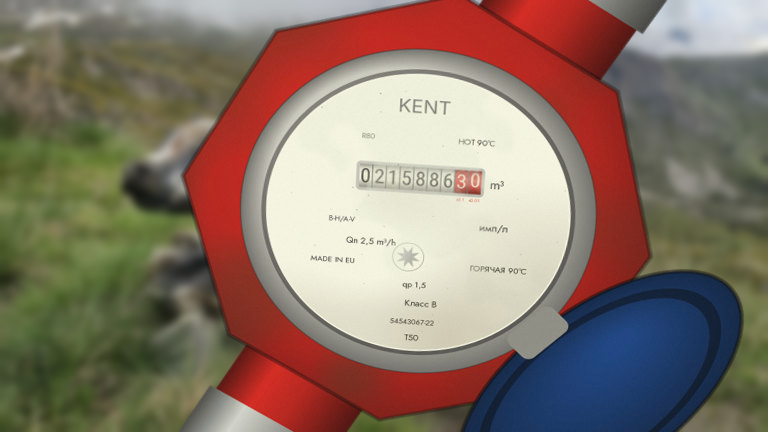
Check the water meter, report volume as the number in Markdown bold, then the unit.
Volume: **215886.30** m³
